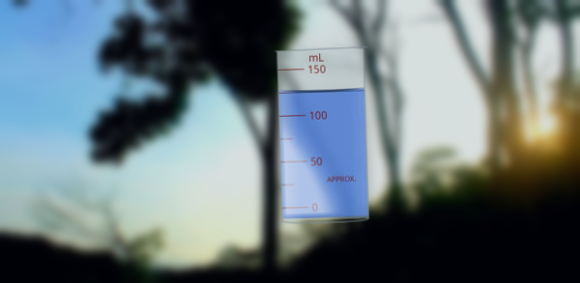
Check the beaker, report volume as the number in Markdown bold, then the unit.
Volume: **125** mL
